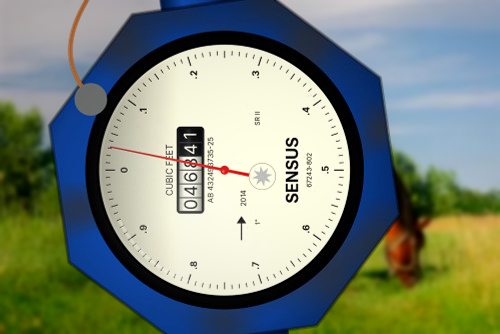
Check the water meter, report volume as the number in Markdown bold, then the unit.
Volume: **46841.03** ft³
